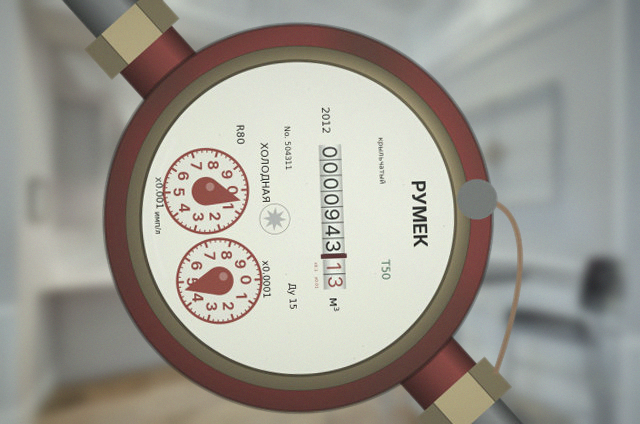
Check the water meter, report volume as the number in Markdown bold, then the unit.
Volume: **943.1304** m³
